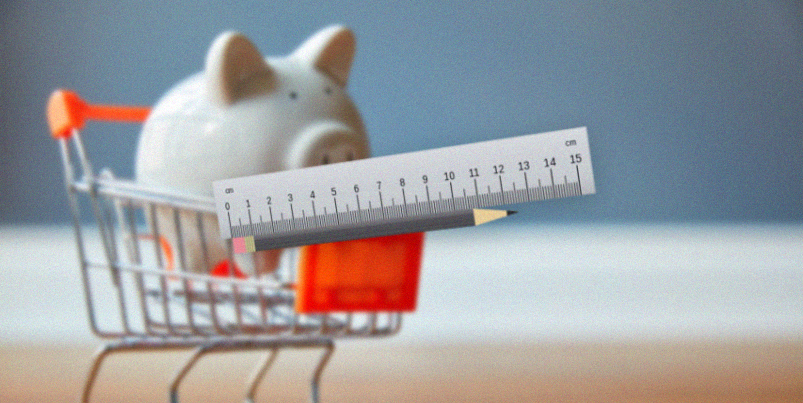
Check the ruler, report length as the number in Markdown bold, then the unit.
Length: **12.5** cm
